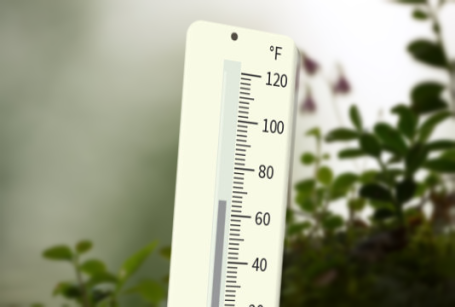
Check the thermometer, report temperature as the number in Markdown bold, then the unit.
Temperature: **66** °F
